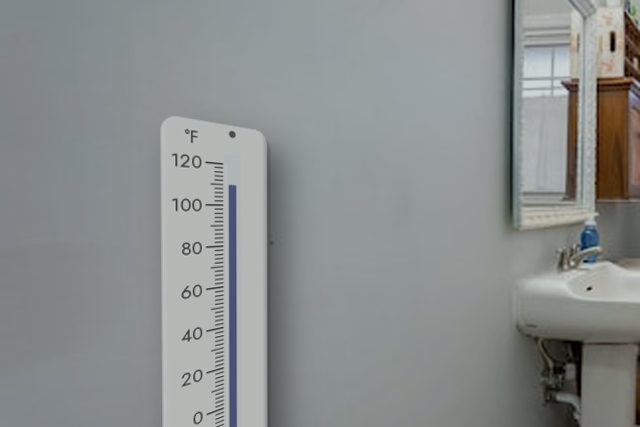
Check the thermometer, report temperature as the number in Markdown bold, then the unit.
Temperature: **110** °F
